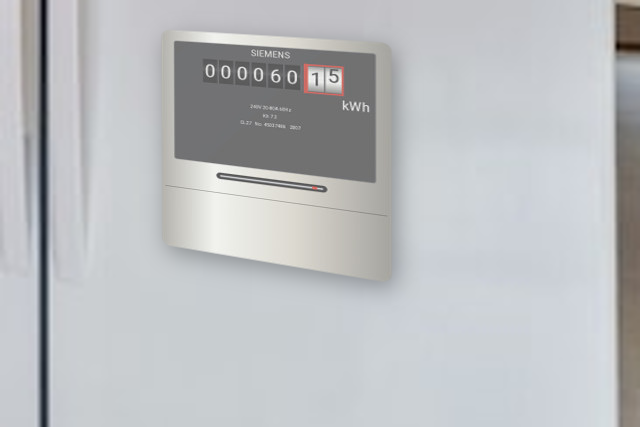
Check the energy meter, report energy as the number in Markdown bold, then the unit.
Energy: **60.15** kWh
